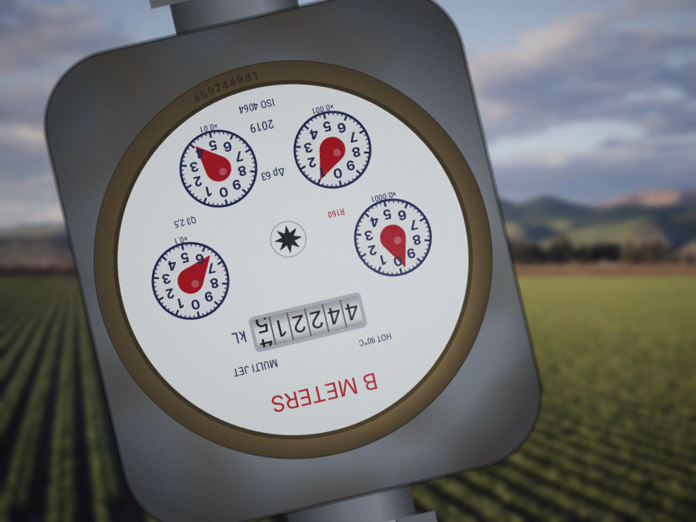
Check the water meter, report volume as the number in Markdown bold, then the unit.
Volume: **442214.6409** kL
